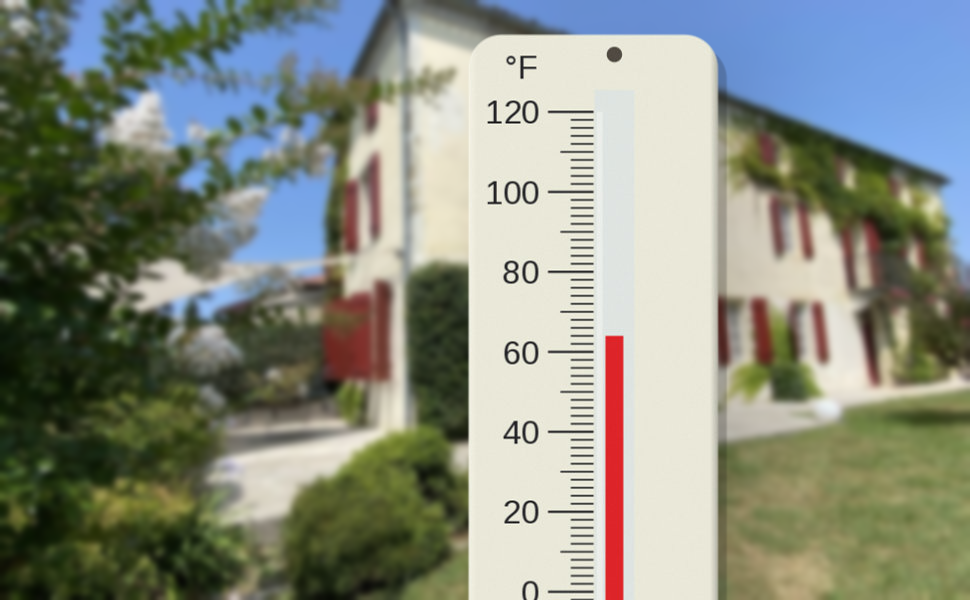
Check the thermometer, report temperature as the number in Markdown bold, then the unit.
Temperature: **64** °F
